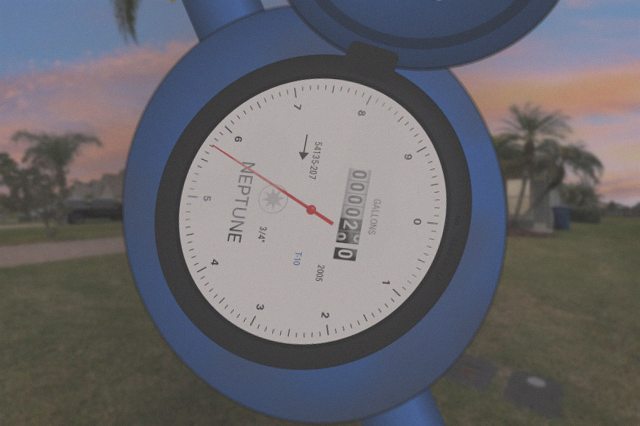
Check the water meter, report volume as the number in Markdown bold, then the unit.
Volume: **285.7** gal
